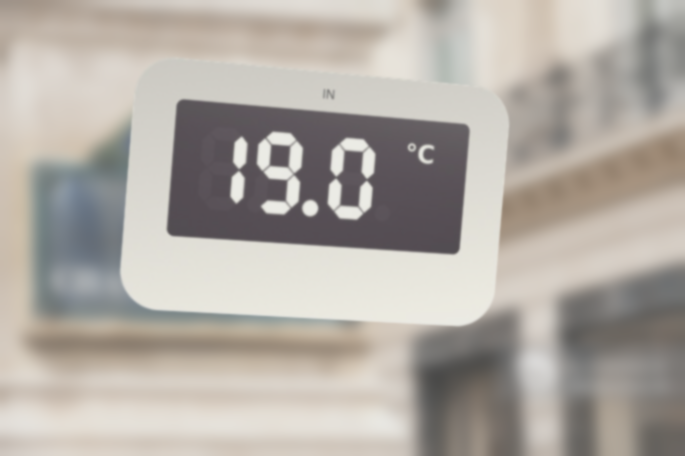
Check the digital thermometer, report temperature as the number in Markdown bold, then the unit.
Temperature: **19.0** °C
